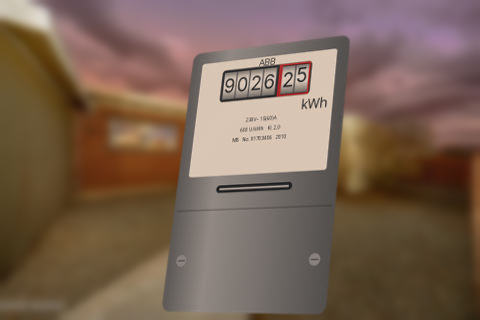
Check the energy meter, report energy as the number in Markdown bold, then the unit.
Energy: **9026.25** kWh
